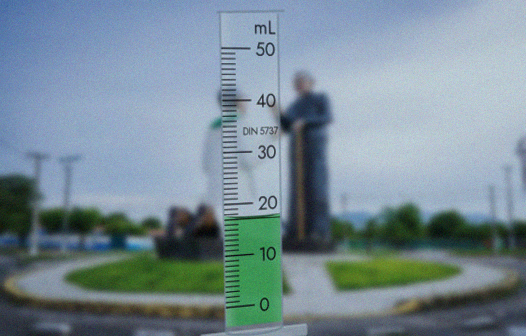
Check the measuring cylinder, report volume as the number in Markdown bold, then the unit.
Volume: **17** mL
